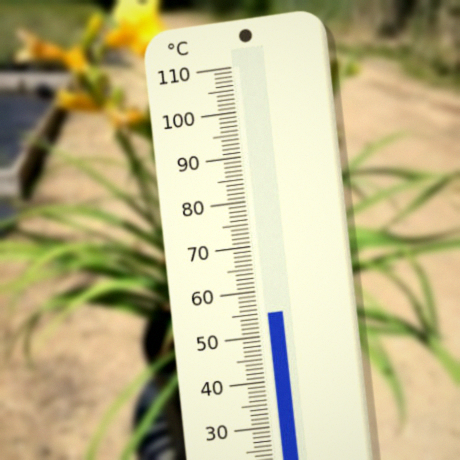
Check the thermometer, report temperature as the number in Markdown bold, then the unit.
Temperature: **55** °C
